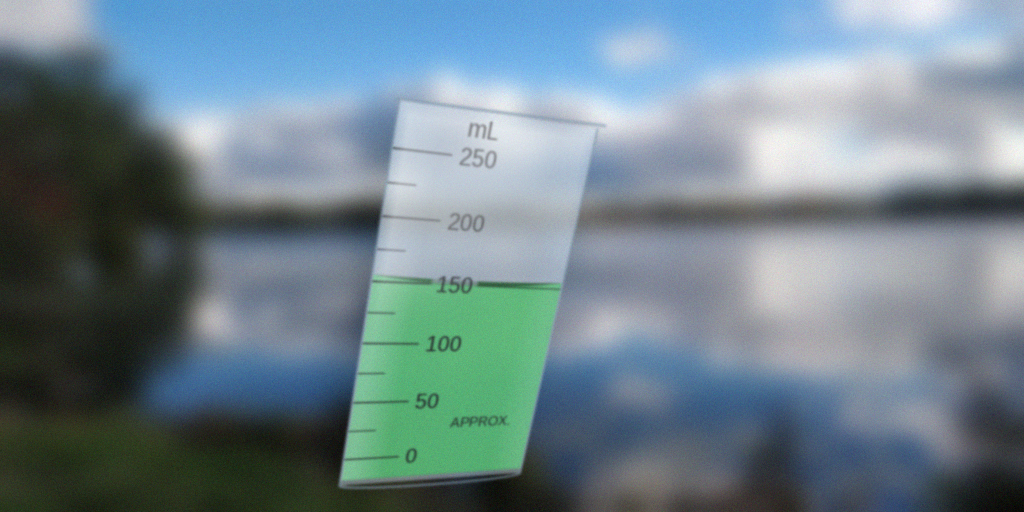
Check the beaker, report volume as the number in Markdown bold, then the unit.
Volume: **150** mL
